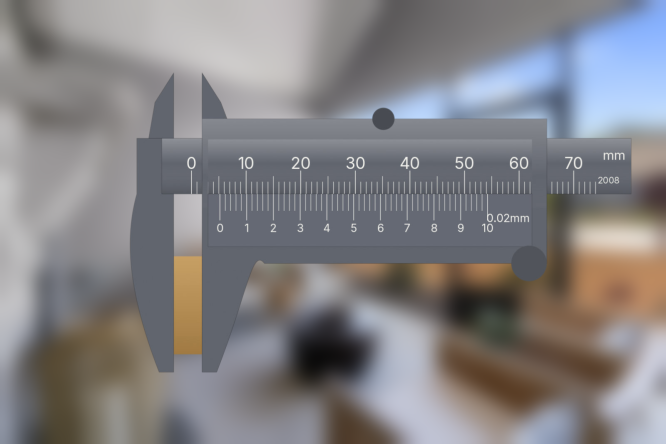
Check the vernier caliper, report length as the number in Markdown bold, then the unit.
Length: **5.2** mm
